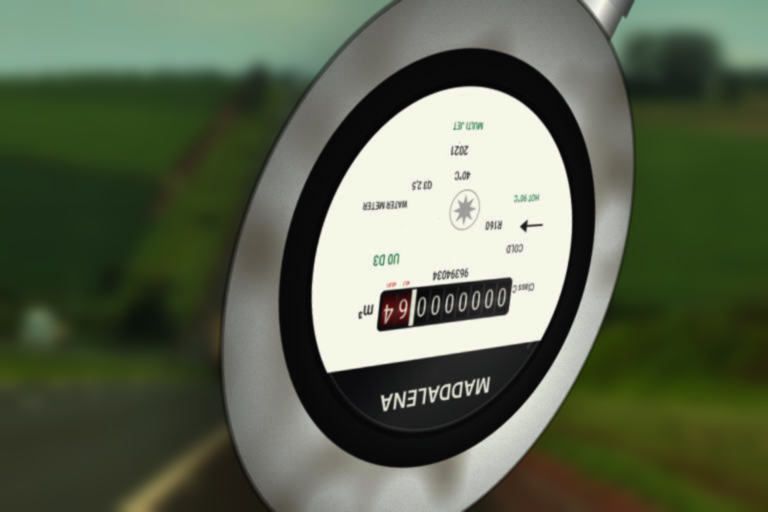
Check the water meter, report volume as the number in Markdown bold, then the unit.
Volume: **0.64** m³
